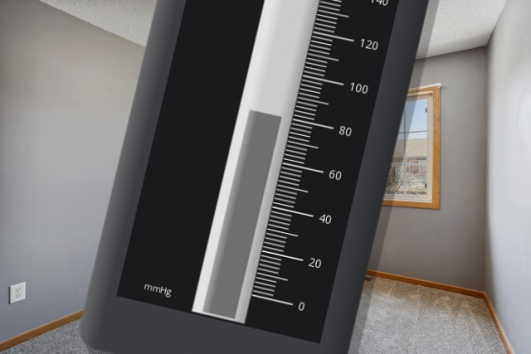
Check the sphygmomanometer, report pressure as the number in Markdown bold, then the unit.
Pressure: **80** mmHg
